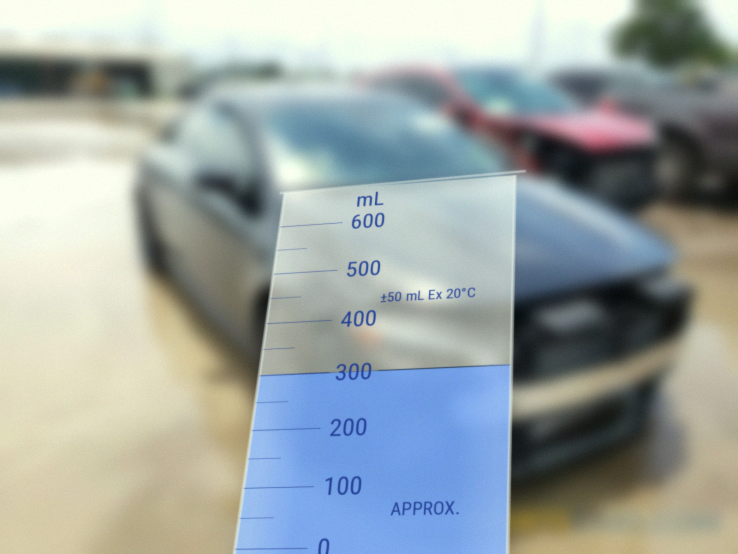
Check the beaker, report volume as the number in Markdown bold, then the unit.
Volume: **300** mL
